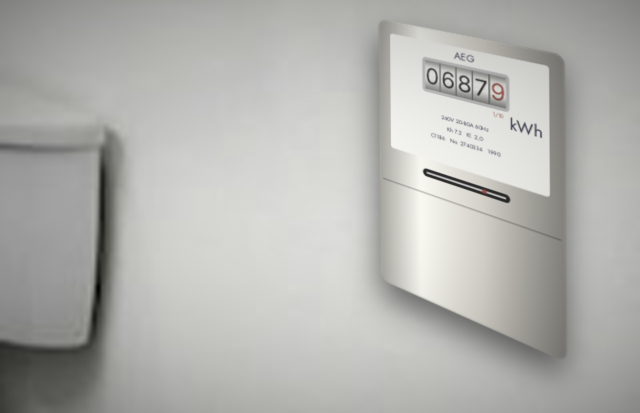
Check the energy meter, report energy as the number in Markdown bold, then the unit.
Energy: **687.9** kWh
